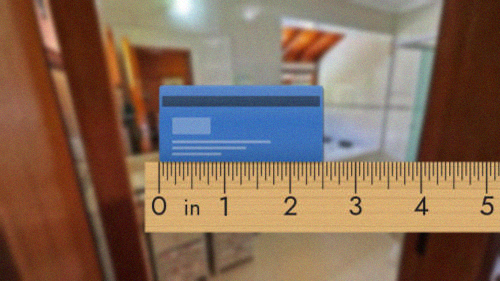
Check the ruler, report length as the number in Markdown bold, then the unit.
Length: **2.5** in
